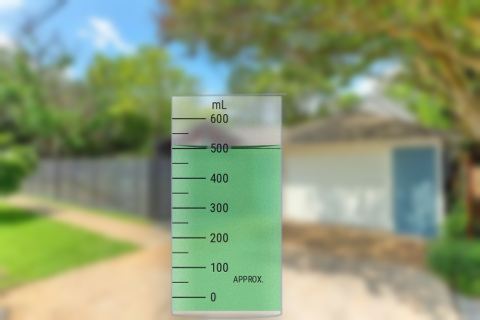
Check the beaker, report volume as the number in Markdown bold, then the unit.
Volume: **500** mL
